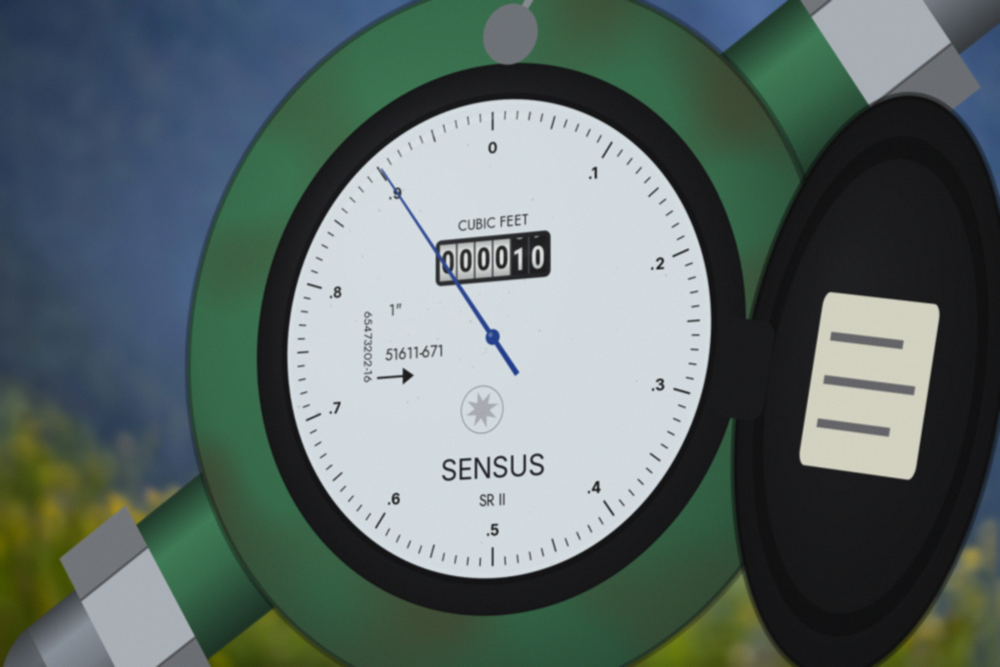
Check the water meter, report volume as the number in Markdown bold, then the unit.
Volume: **9.90** ft³
